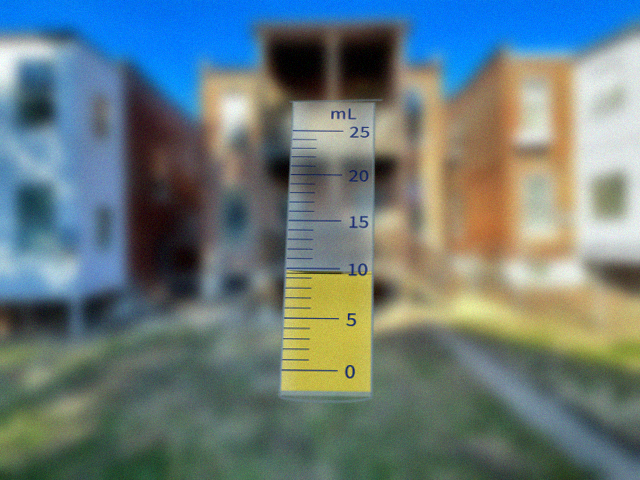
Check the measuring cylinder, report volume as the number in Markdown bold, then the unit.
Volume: **9.5** mL
